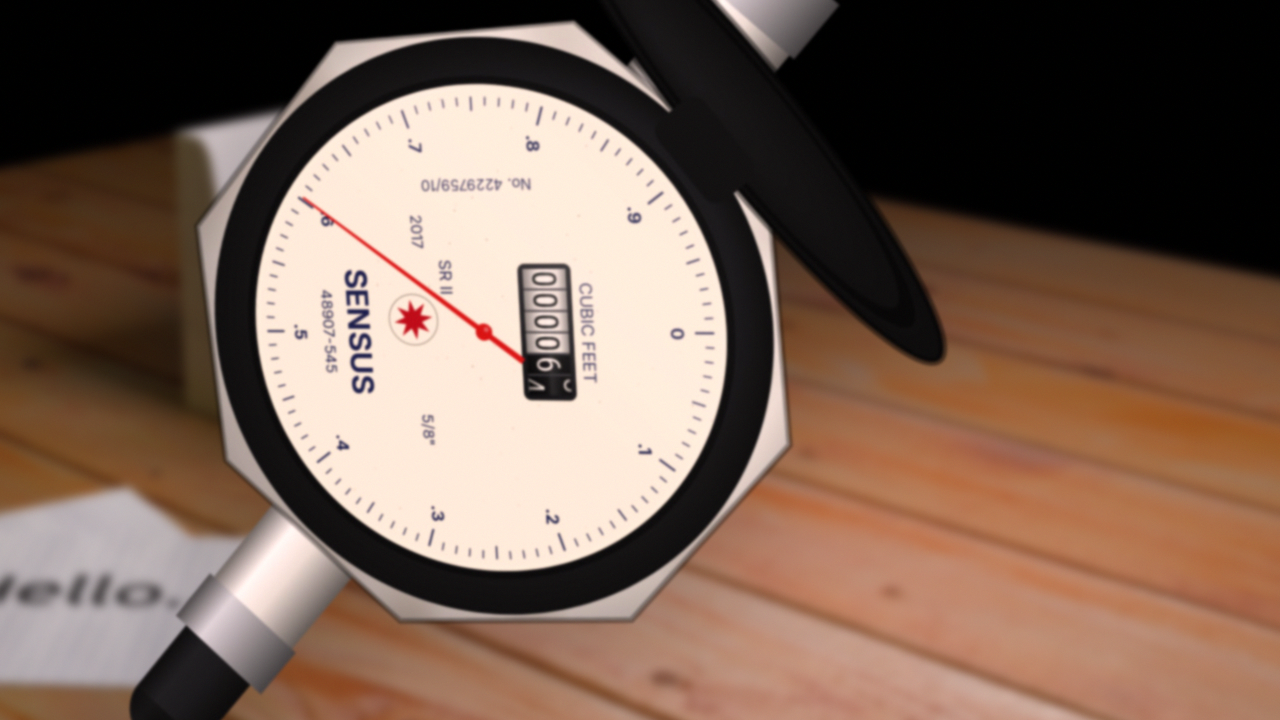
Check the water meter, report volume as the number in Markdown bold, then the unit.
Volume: **63.60** ft³
